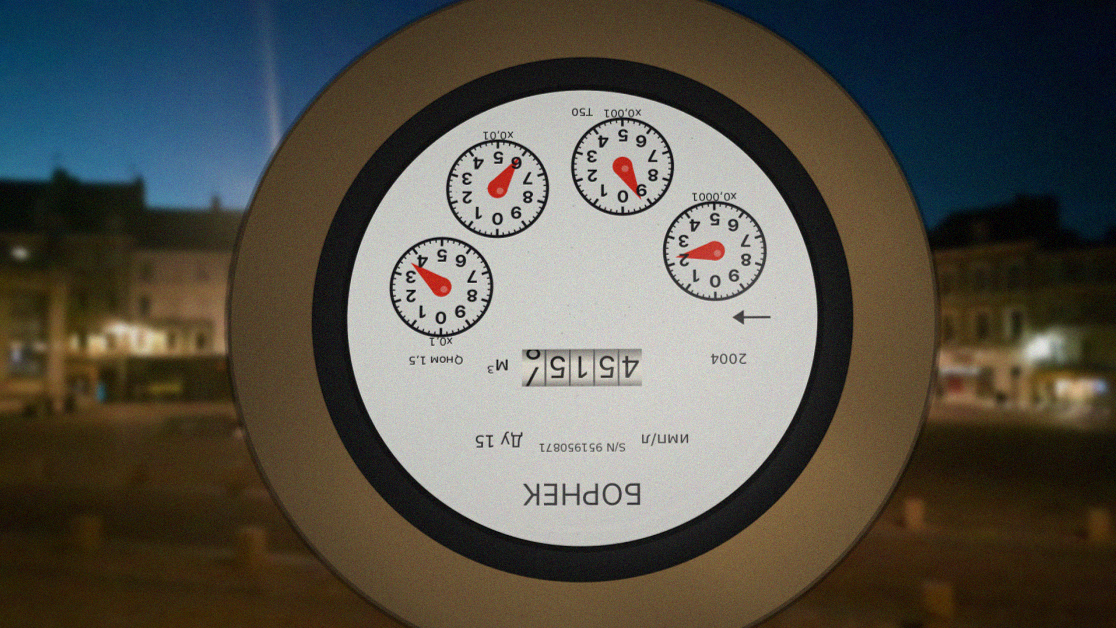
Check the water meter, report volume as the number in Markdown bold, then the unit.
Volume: **45157.3592** m³
